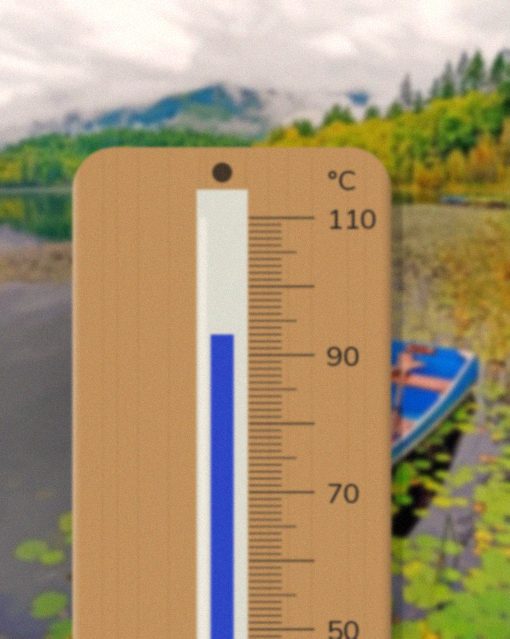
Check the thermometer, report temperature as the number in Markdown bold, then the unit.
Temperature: **93** °C
